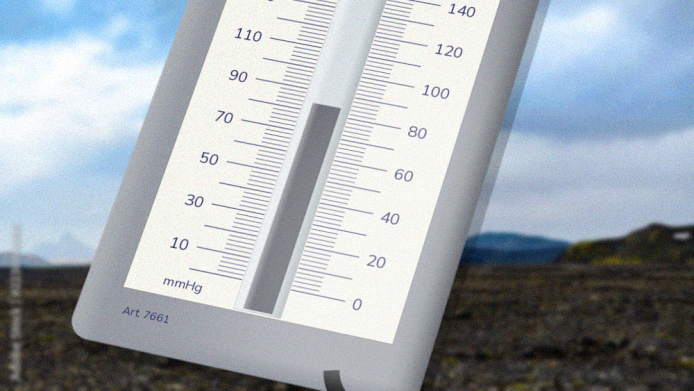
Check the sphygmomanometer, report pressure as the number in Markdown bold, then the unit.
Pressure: **84** mmHg
